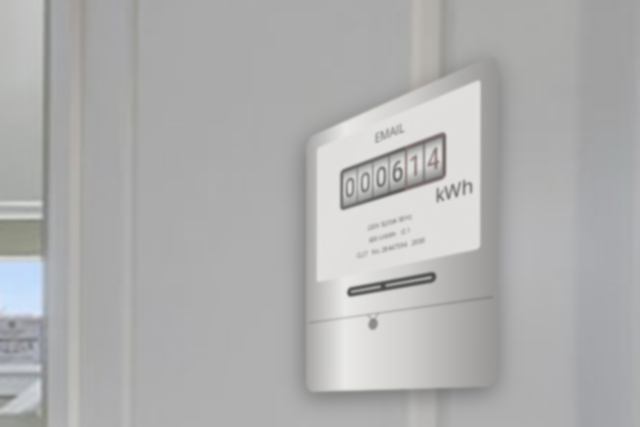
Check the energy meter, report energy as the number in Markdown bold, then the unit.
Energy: **6.14** kWh
